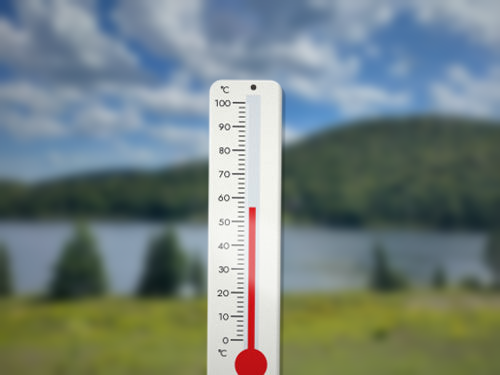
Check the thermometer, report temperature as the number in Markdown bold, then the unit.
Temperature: **56** °C
